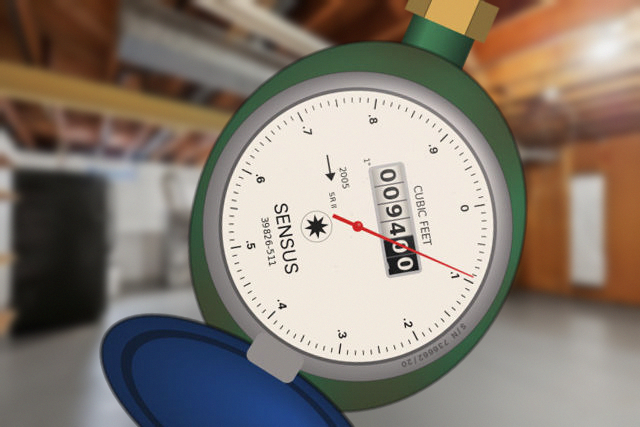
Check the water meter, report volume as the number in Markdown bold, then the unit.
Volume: **9400.09** ft³
